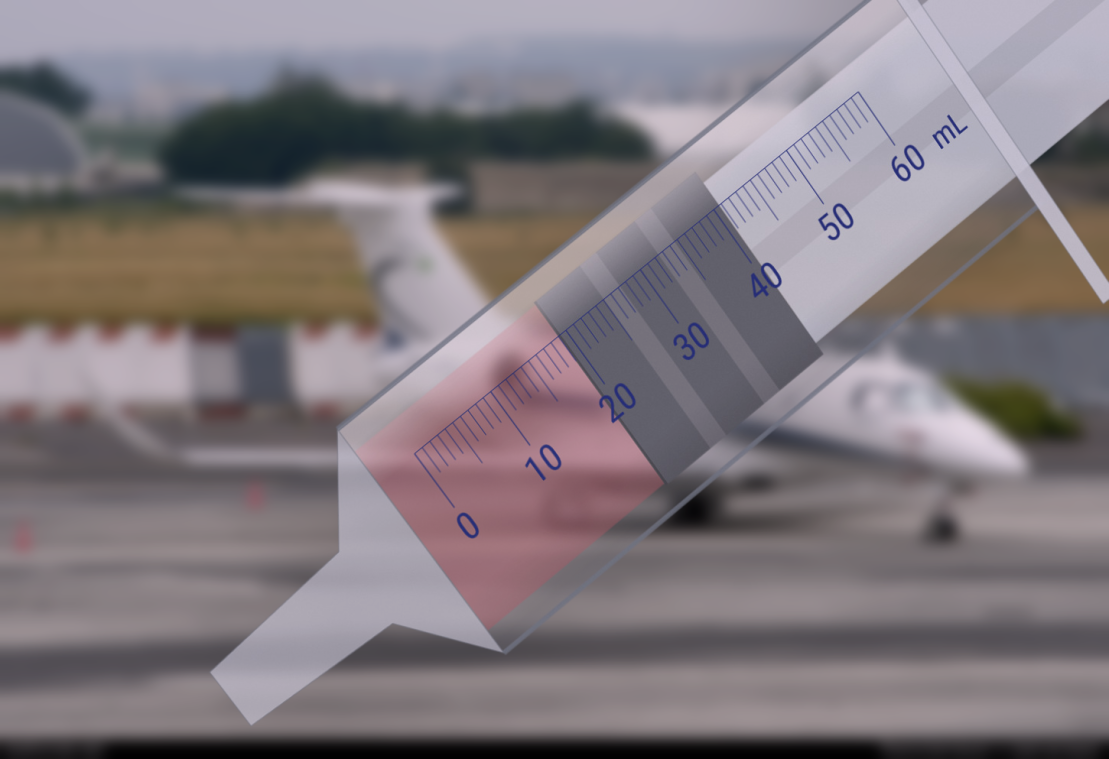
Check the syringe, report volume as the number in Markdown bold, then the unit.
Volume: **19** mL
